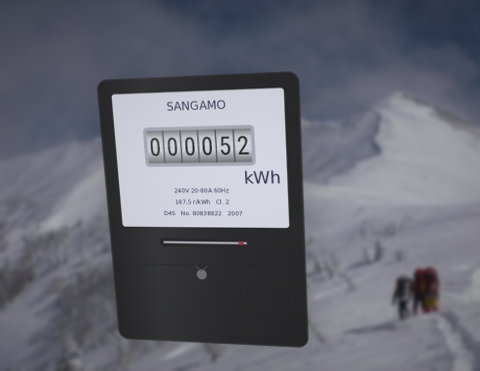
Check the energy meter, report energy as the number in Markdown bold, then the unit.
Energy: **52** kWh
